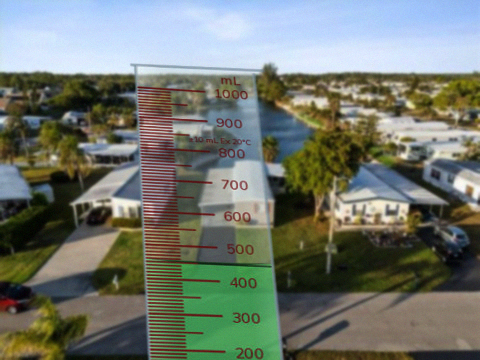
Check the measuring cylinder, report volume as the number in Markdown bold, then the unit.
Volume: **450** mL
